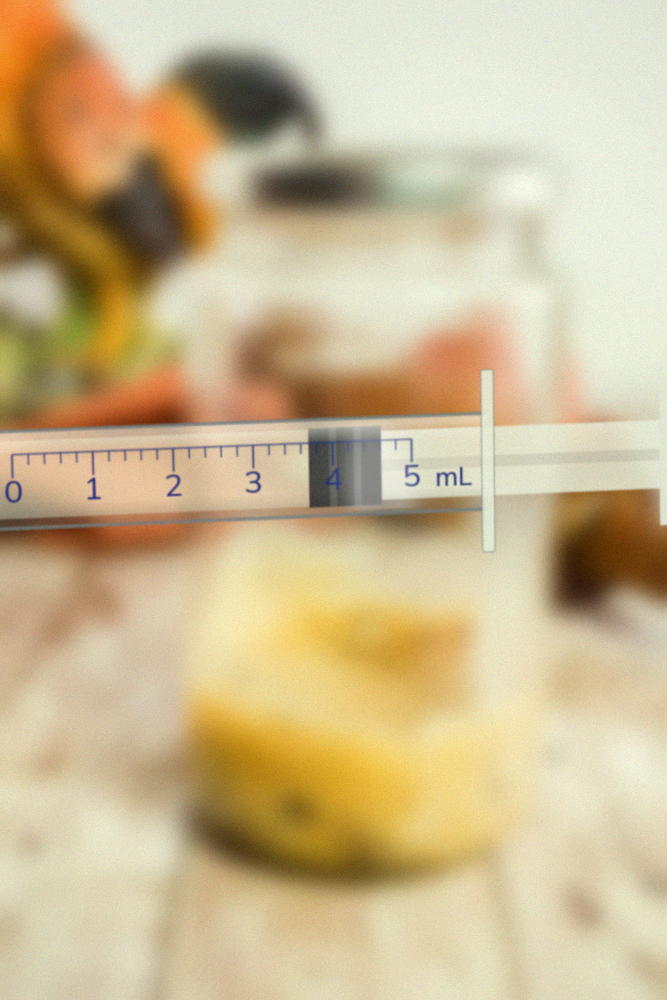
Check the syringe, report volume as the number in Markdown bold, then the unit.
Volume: **3.7** mL
